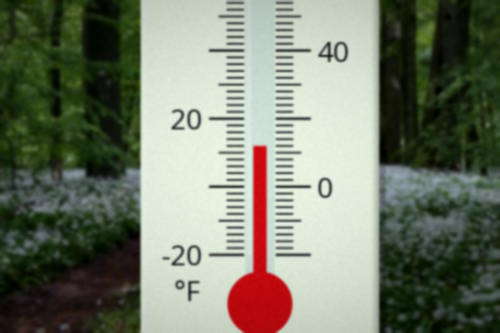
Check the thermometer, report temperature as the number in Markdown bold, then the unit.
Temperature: **12** °F
